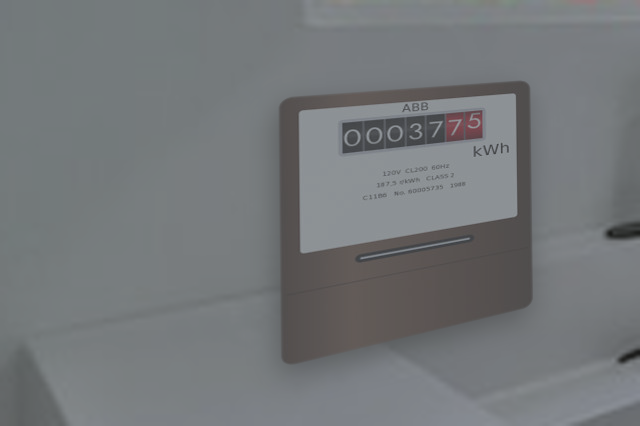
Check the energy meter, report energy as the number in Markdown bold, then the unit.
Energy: **37.75** kWh
